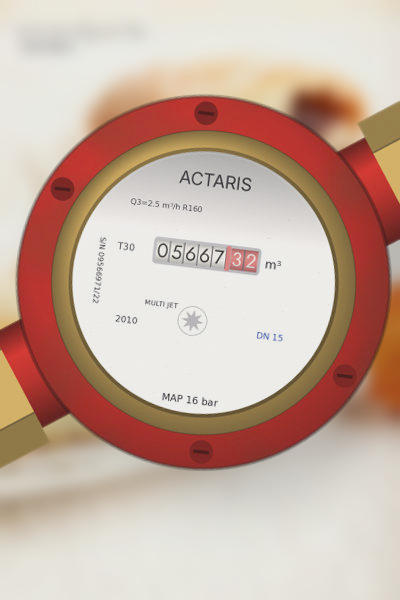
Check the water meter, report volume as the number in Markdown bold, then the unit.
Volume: **5667.32** m³
